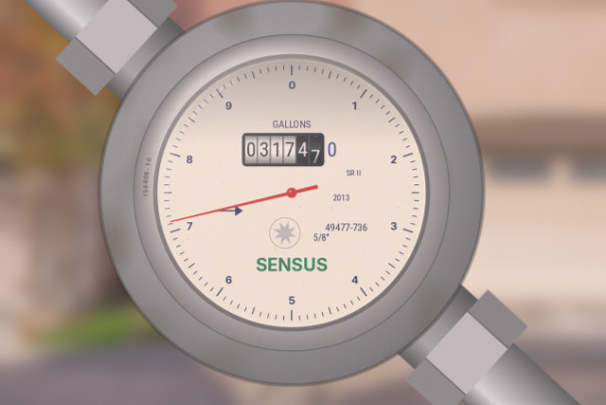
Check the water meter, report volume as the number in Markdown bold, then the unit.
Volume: **317467.1** gal
